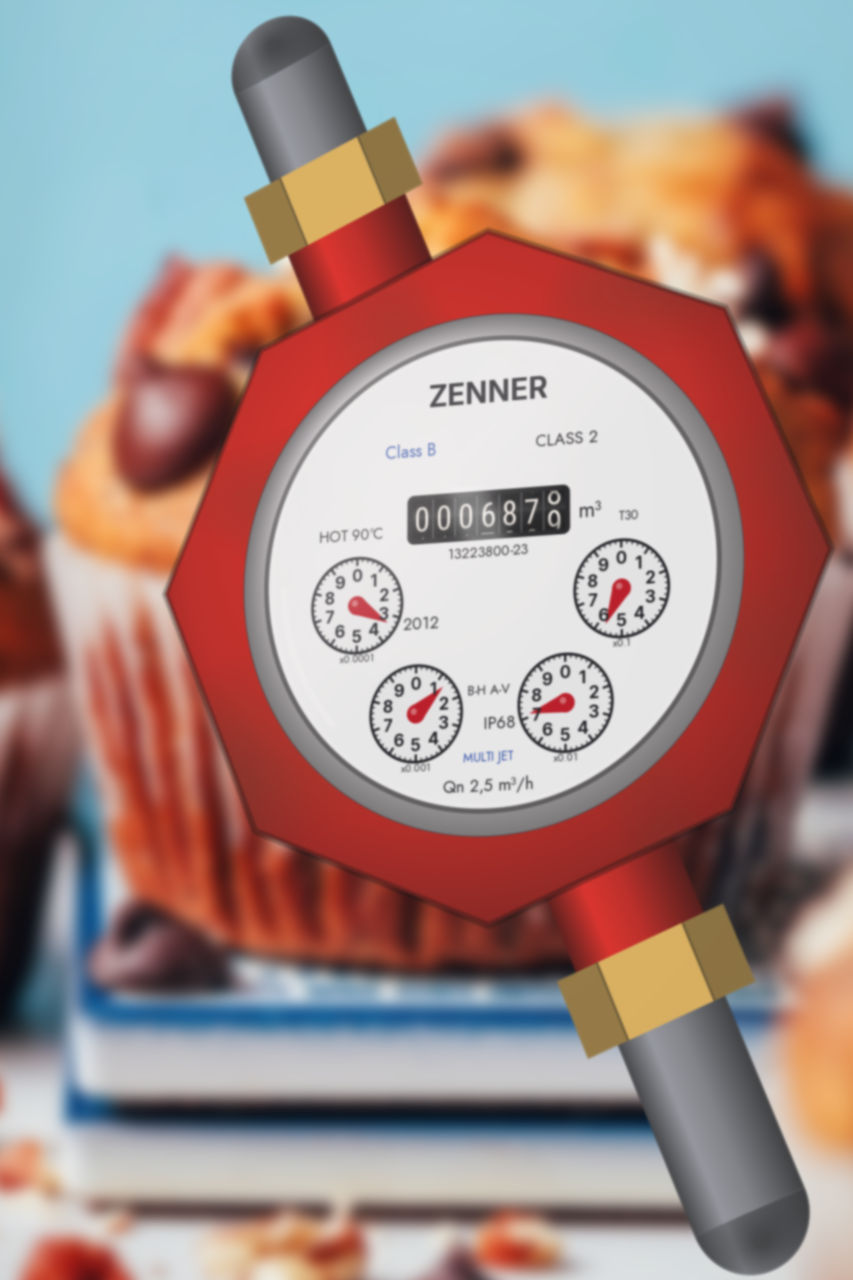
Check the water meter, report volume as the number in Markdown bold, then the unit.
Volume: **6878.5713** m³
